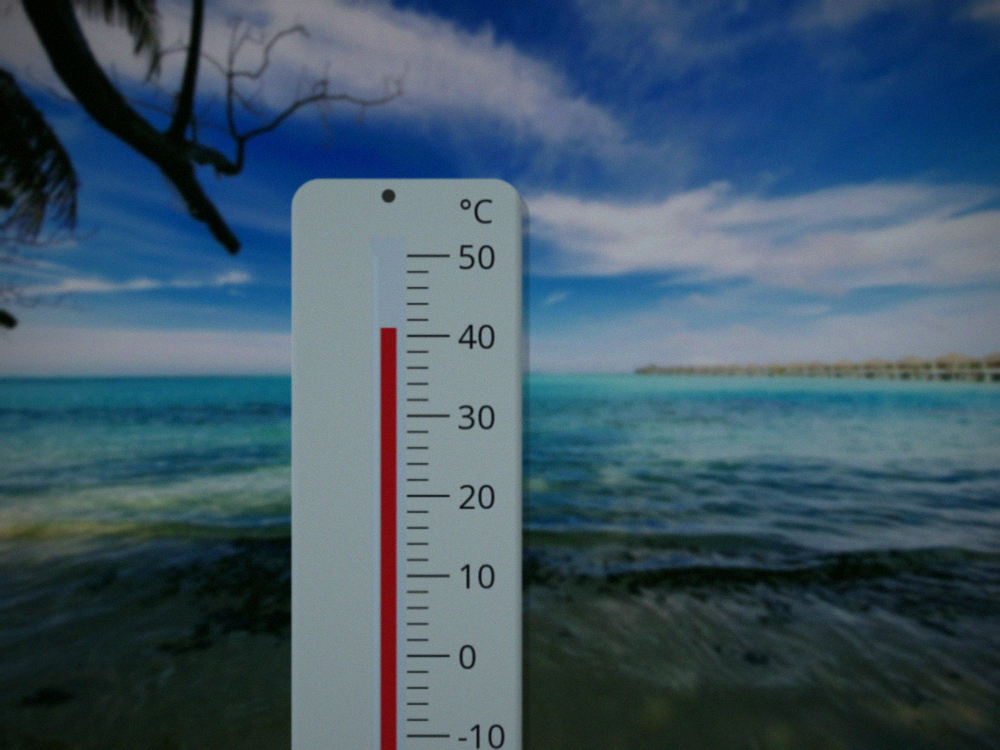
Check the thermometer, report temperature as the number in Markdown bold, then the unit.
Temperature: **41** °C
